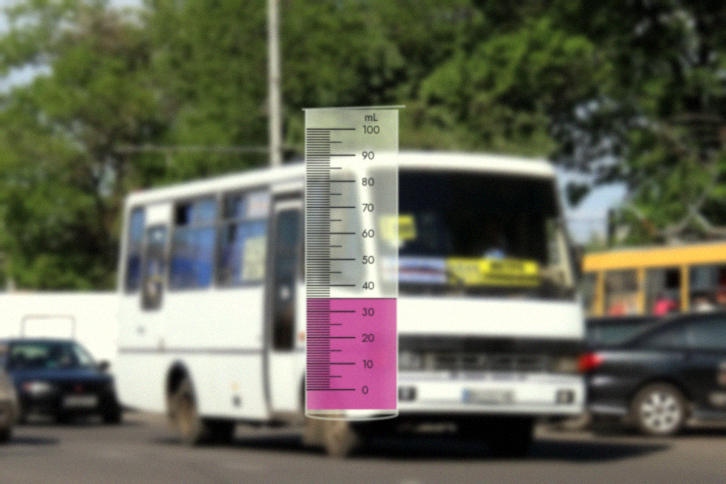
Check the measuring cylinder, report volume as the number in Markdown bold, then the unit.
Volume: **35** mL
